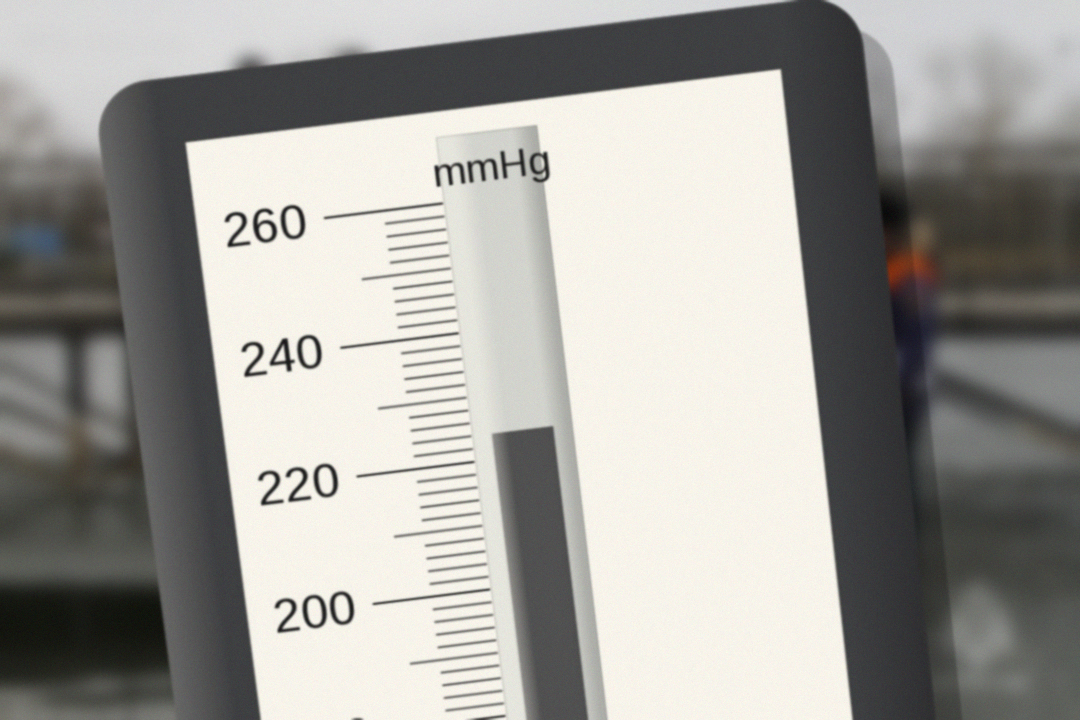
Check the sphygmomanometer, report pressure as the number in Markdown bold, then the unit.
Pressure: **224** mmHg
